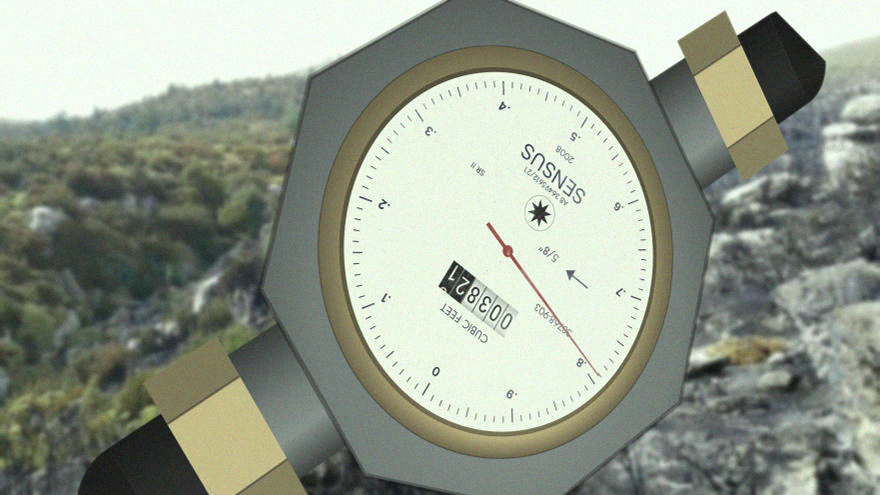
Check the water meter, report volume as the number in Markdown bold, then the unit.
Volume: **3820.79** ft³
